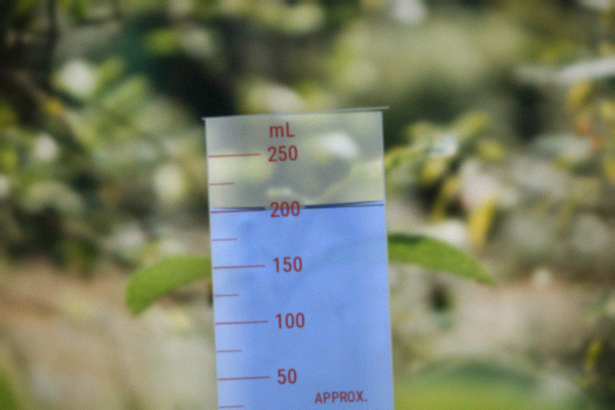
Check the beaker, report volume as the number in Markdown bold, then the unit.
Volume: **200** mL
